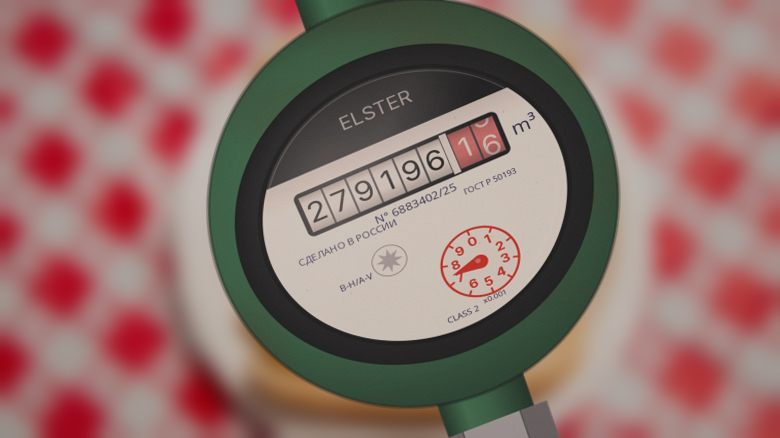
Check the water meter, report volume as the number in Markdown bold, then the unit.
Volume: **279196.157** m³
